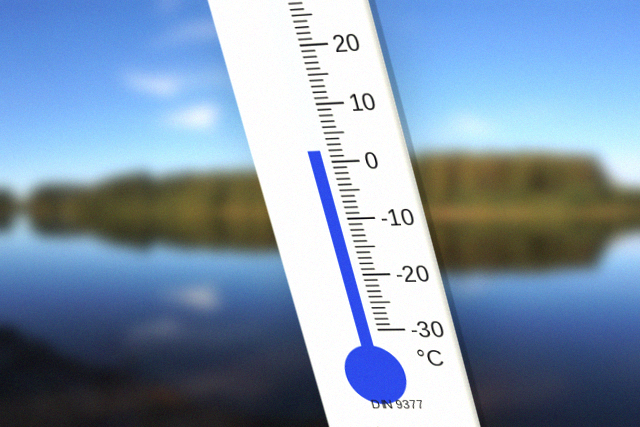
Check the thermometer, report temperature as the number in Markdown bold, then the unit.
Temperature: **2** °C
